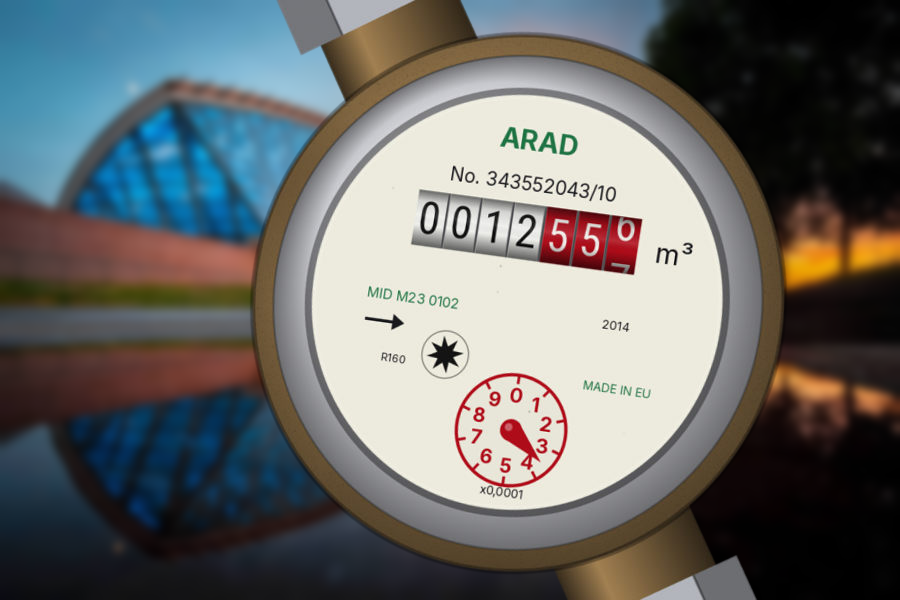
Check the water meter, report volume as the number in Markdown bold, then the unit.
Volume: **12.5563** m³
